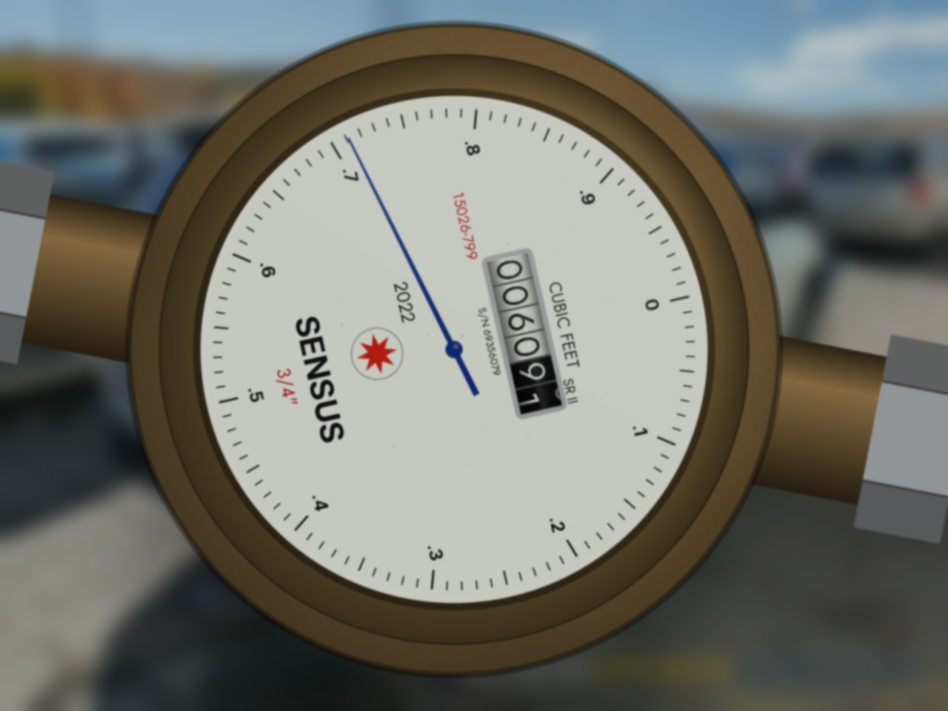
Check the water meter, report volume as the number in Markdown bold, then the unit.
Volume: **6090.71** ft³
